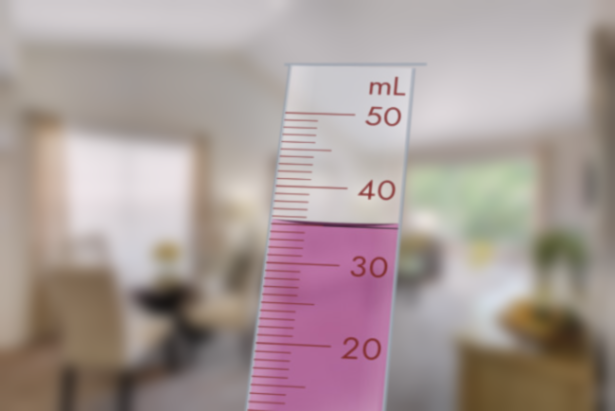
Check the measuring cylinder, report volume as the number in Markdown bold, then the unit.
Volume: **35** mL
